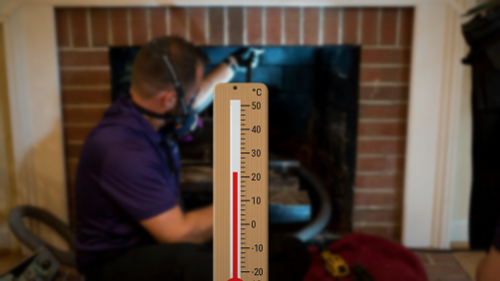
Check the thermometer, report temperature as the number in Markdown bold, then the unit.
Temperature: **22** °C
